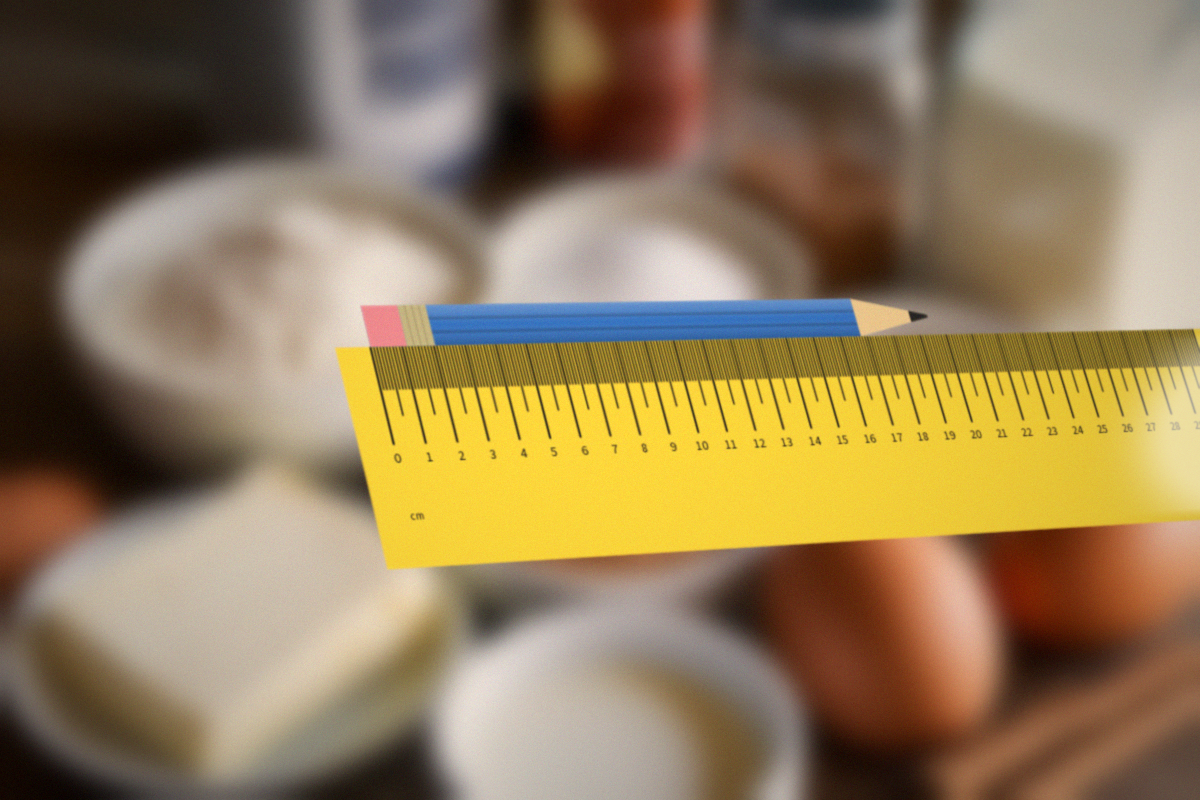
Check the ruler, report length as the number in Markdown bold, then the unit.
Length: **19.5** cm
